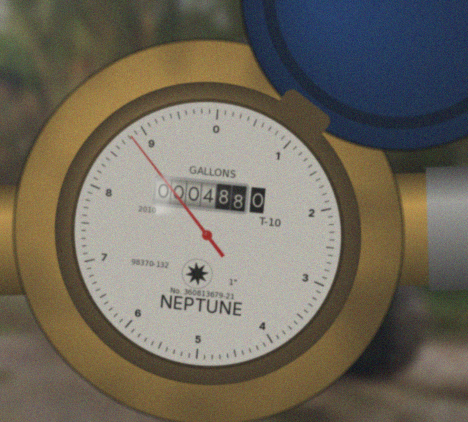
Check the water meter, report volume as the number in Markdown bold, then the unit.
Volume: **4878.8** gal
